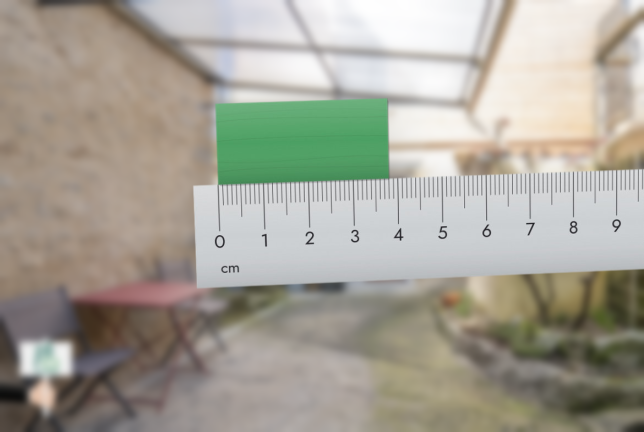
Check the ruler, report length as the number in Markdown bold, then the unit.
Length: **3.8** cm
